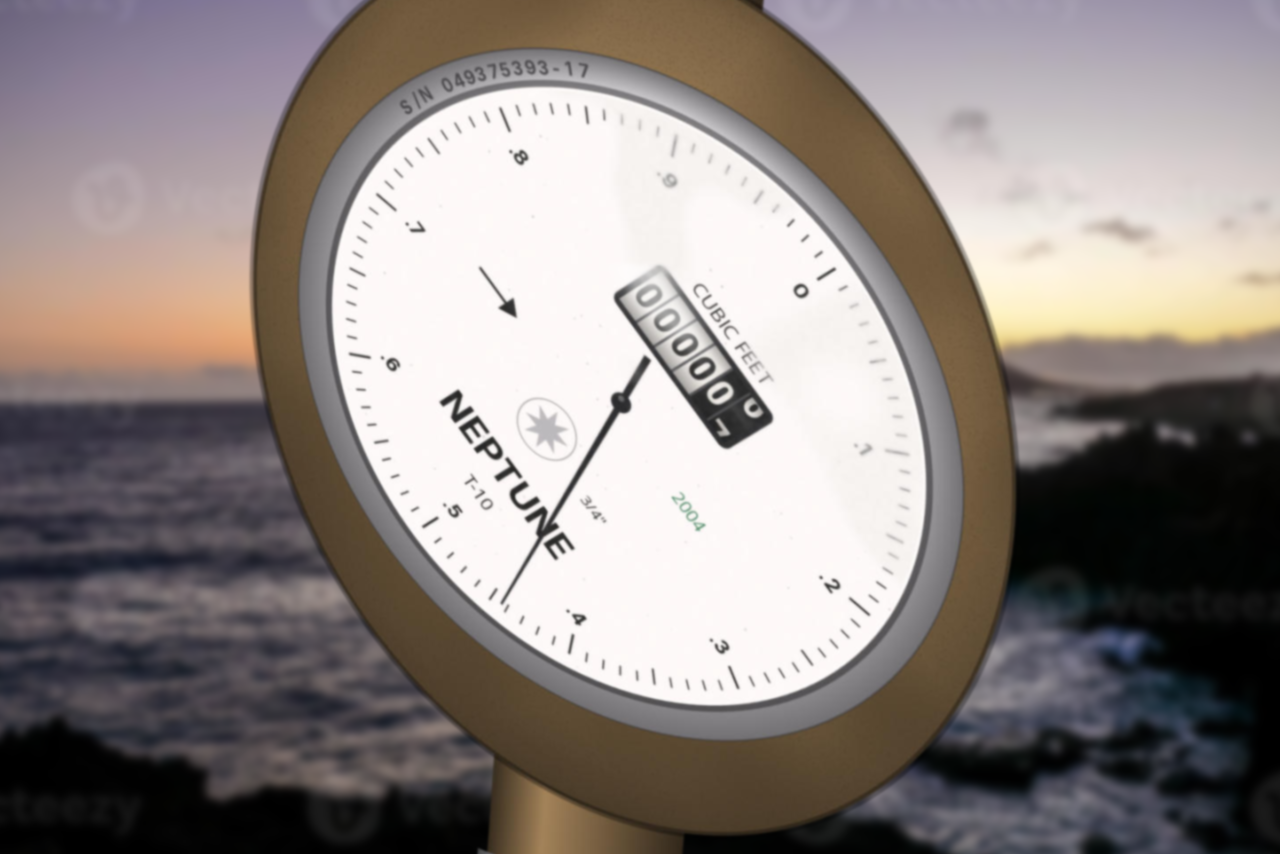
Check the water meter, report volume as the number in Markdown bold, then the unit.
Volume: **6.44** ft³
